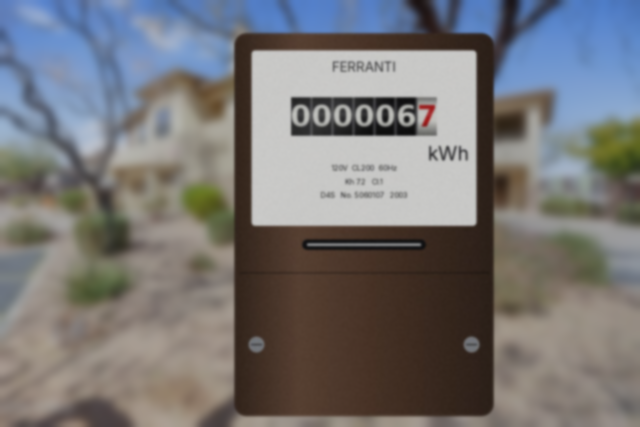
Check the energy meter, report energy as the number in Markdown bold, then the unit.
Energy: **6.7** kWh
